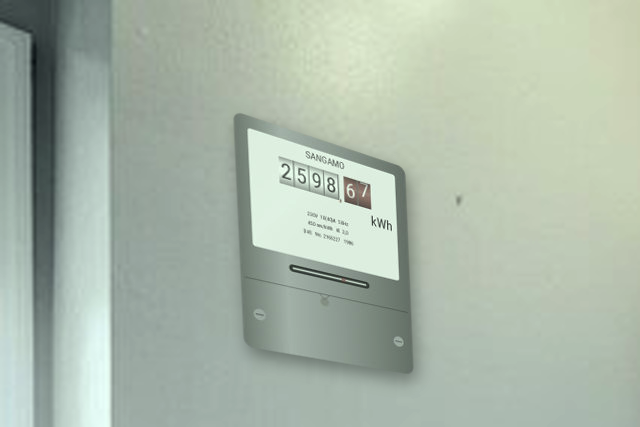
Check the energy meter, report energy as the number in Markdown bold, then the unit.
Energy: **2598.67** kWh
